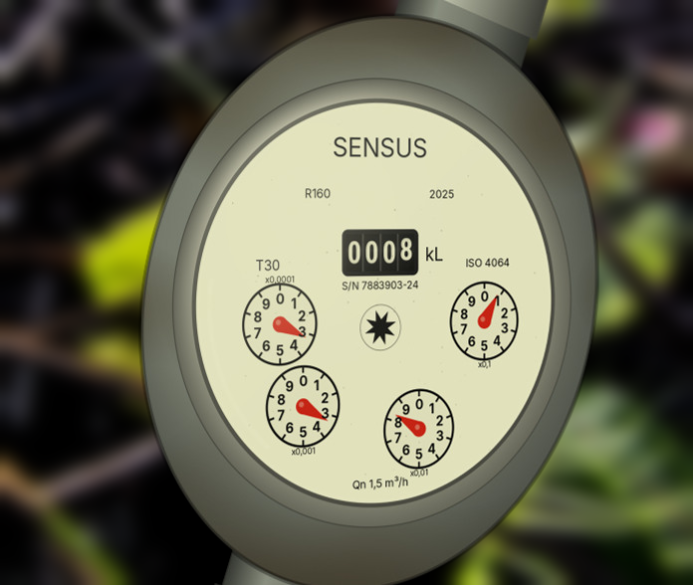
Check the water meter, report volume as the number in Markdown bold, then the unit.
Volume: **8.0833** kL
